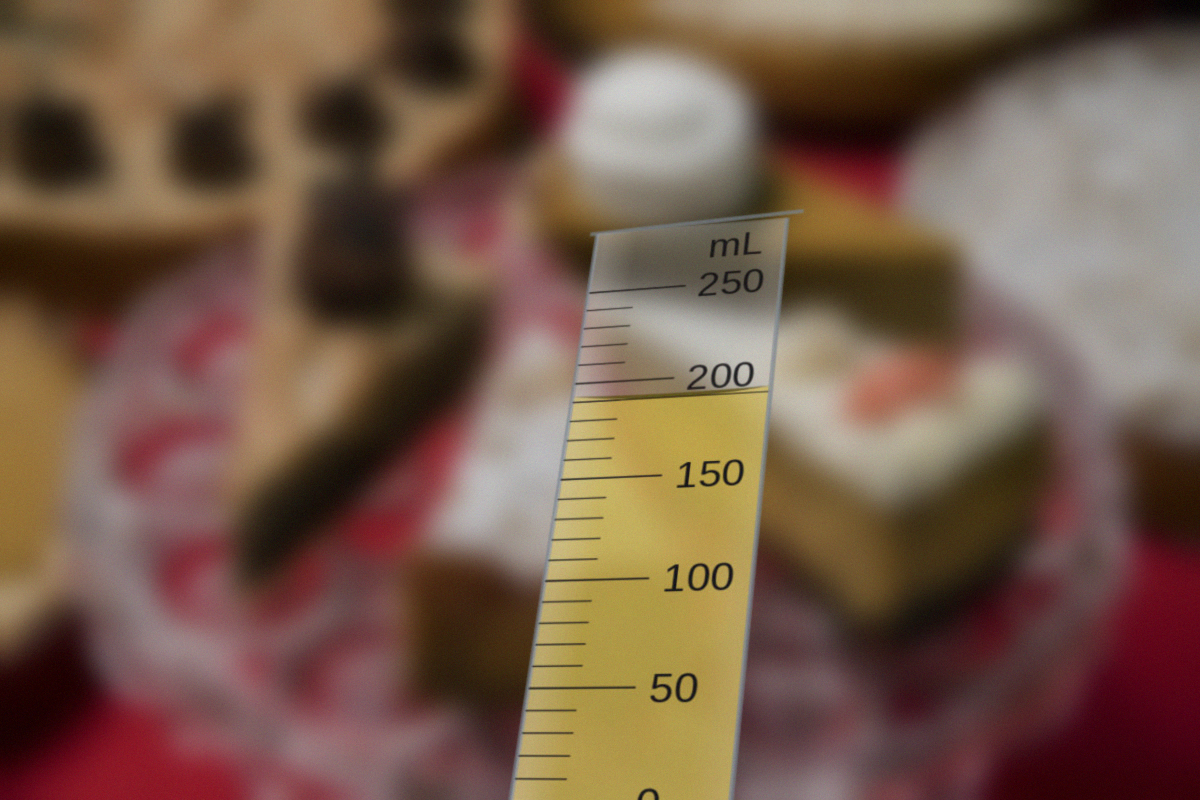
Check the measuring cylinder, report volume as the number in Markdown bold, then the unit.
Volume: **190** mL
